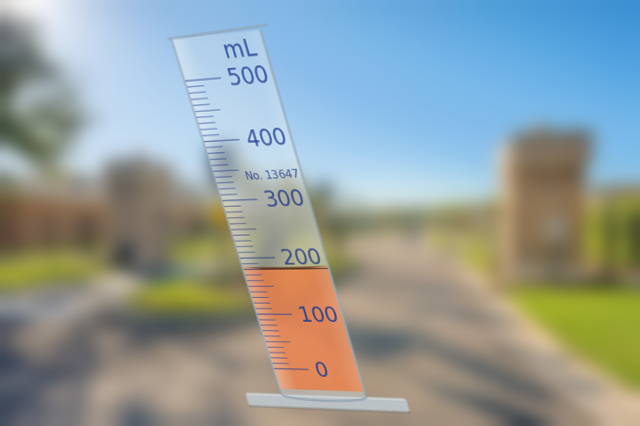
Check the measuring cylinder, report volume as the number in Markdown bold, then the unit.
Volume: **180** mL
